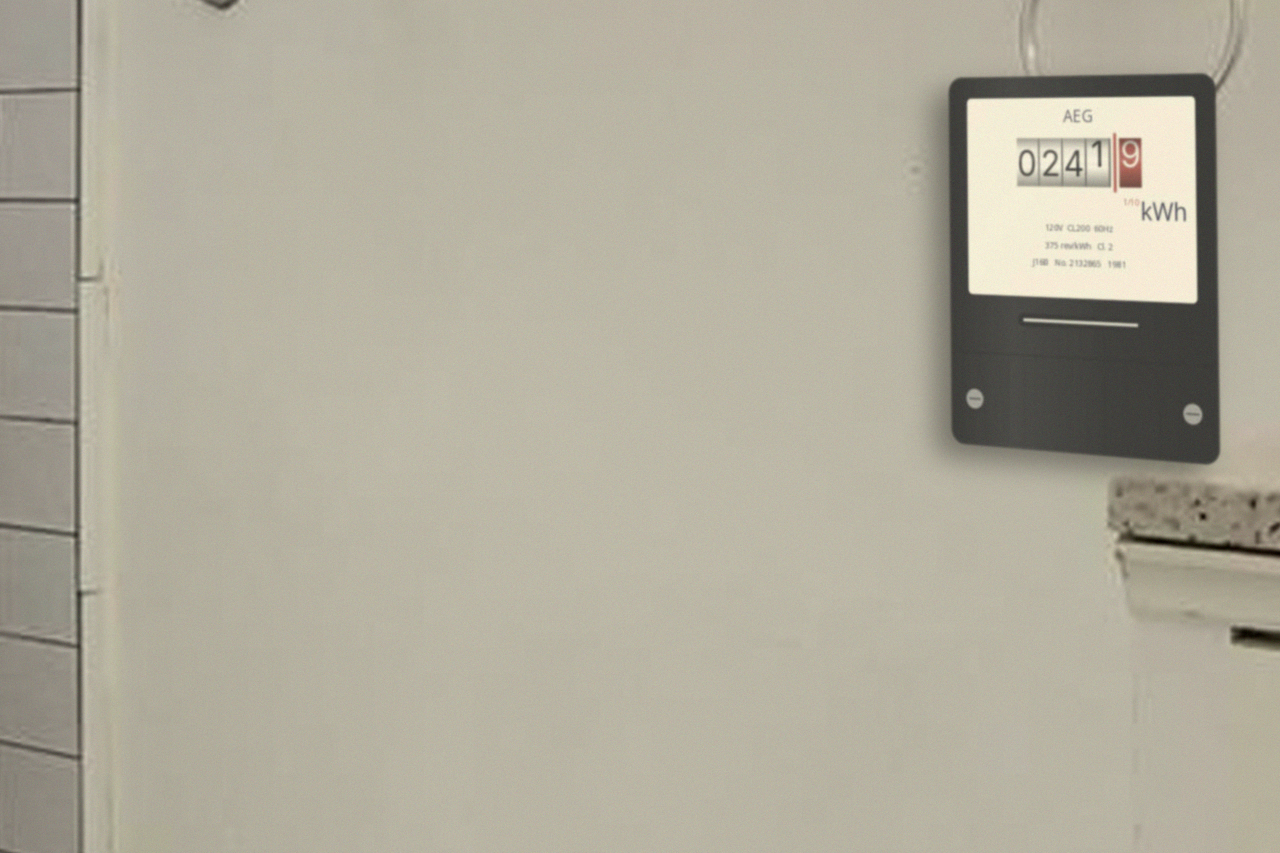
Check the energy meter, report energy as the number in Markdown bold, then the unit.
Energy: **241.9** kWh
